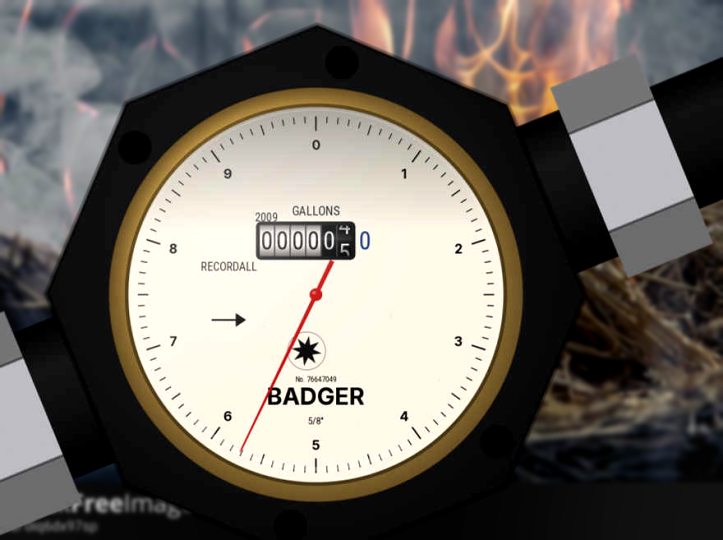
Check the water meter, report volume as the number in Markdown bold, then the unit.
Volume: **45.7** gal
